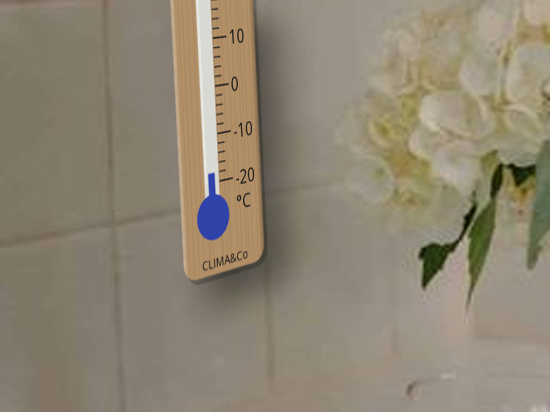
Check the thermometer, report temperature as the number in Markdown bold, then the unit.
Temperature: **-18** °C
